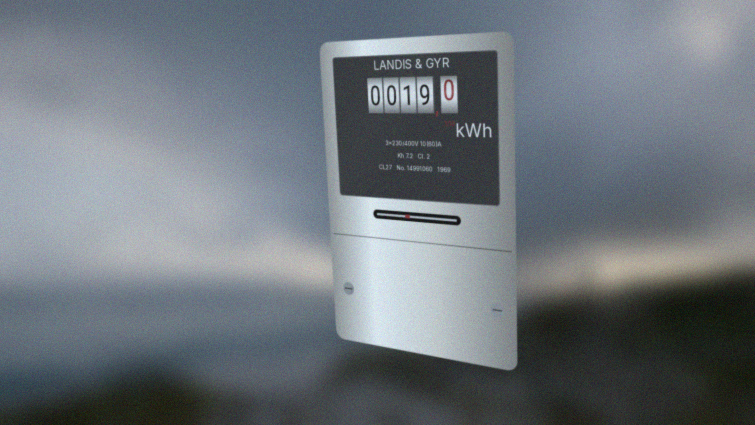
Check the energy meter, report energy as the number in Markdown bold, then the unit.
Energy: **19.0** kWh
